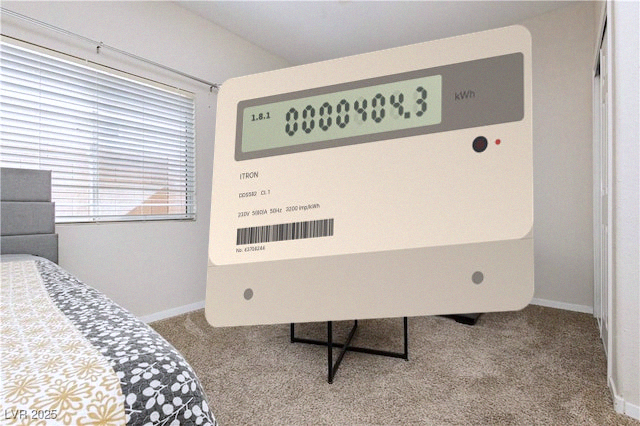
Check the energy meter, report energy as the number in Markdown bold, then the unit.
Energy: **404.3** kWh
